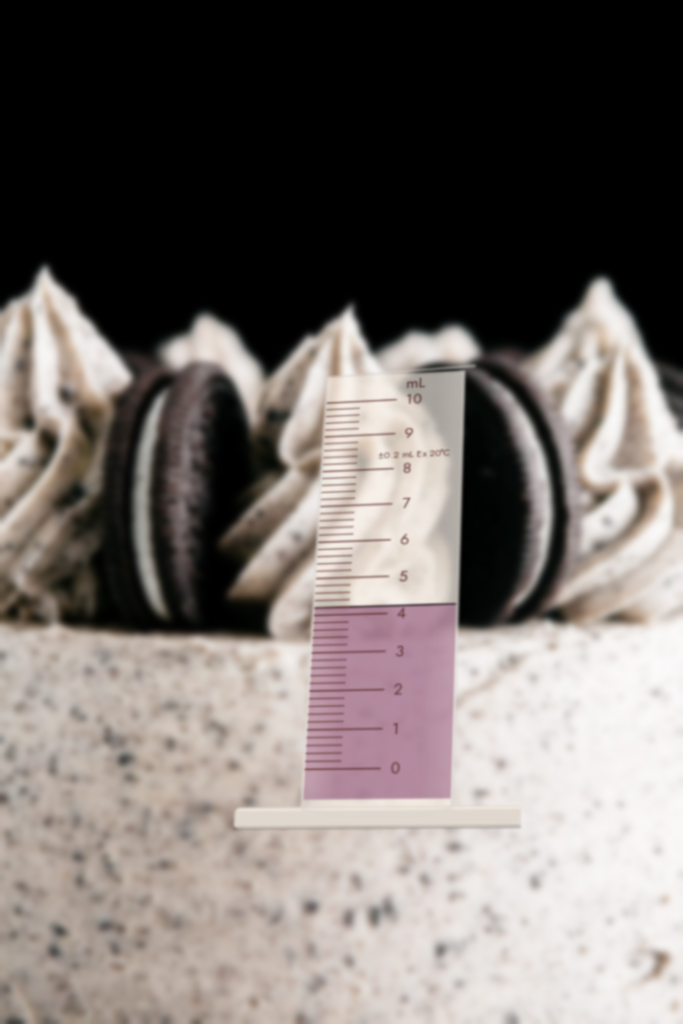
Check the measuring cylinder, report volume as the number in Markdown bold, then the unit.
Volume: **4.2** mL
